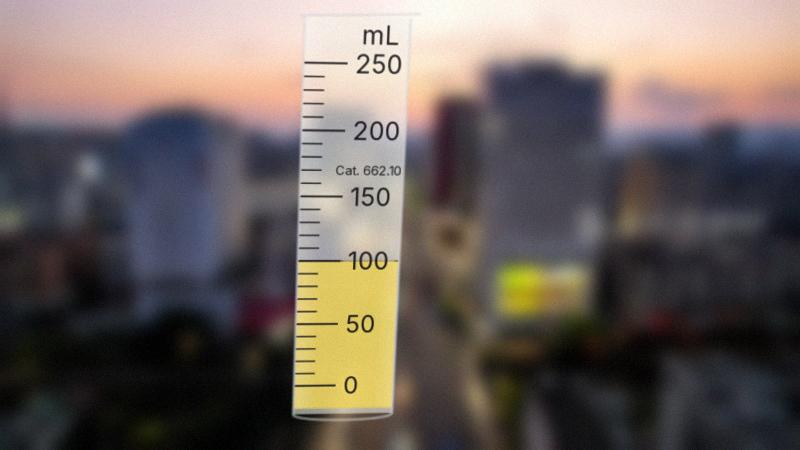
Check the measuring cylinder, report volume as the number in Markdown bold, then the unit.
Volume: **100** mL
